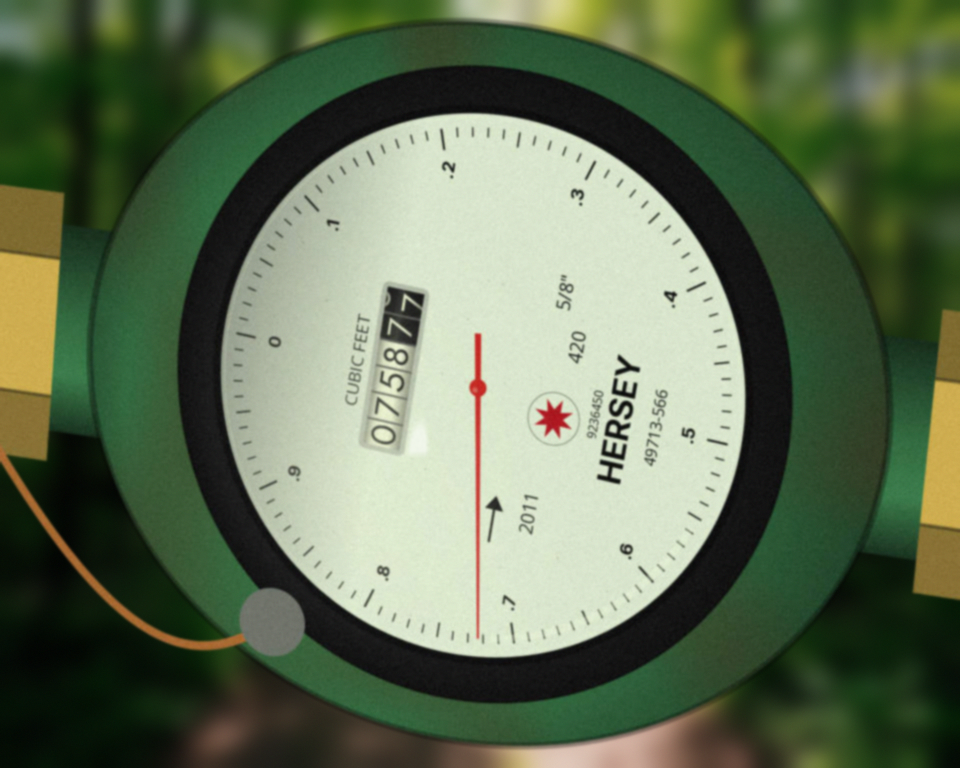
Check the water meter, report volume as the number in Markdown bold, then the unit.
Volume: **75876.72** ft³
